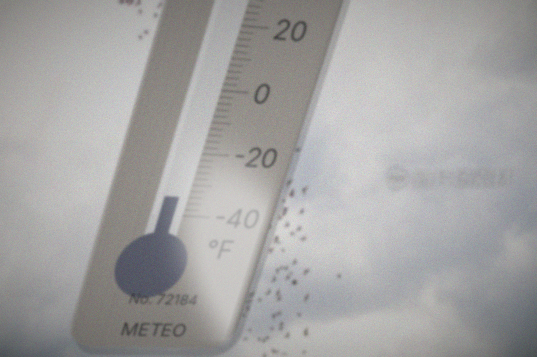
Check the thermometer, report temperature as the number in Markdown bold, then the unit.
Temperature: **-34** °F
